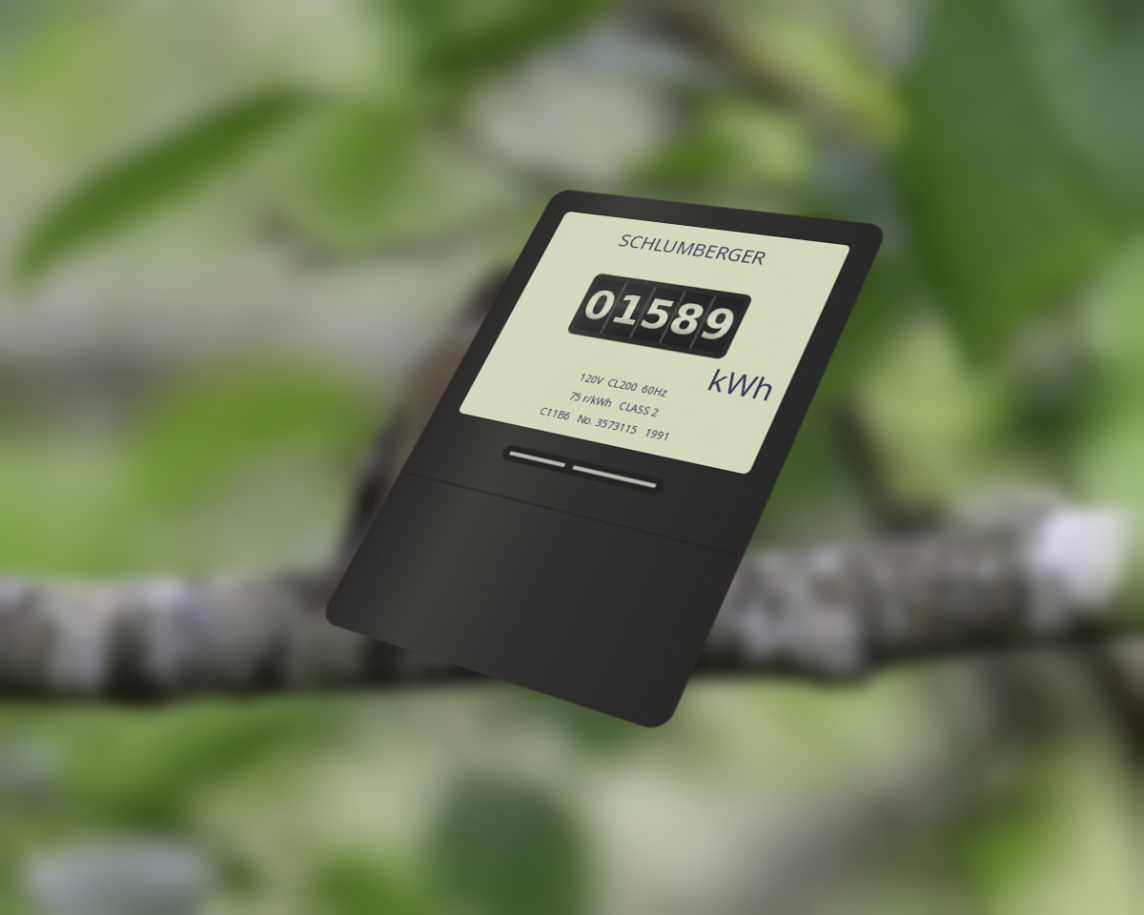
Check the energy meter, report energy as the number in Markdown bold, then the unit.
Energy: **1589** kWh
